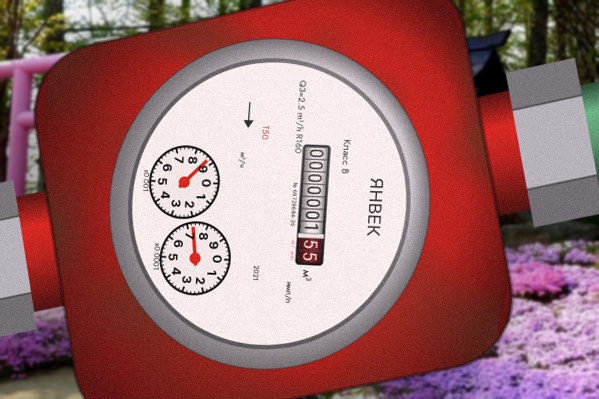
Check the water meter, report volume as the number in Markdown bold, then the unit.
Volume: **1.5587** m³
